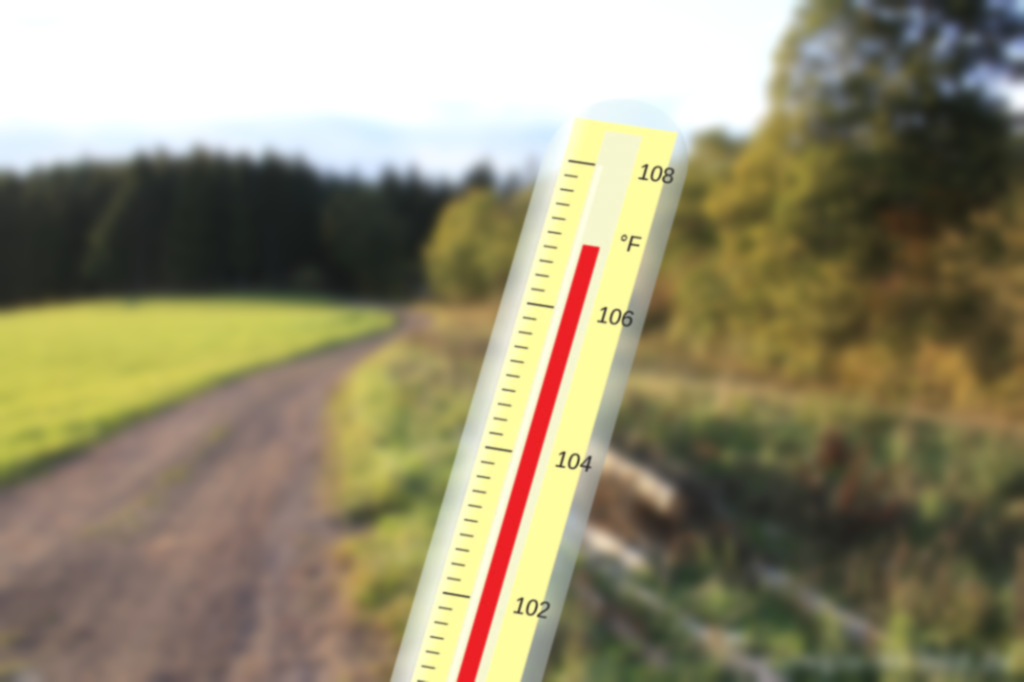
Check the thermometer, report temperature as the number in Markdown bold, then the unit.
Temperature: **106.9** °F
